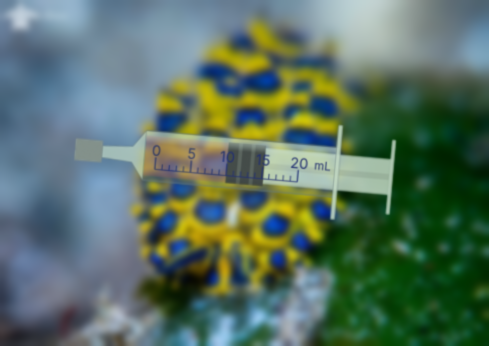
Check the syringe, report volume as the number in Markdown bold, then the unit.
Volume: **10** mL
